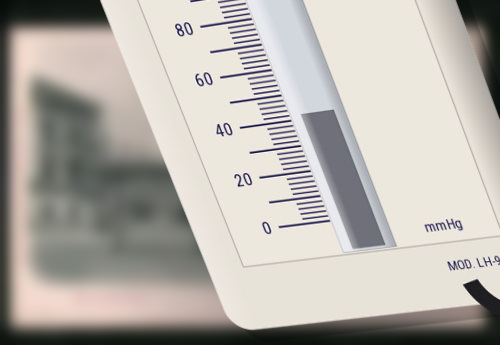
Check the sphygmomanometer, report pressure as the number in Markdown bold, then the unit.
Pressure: **42** mmHg
